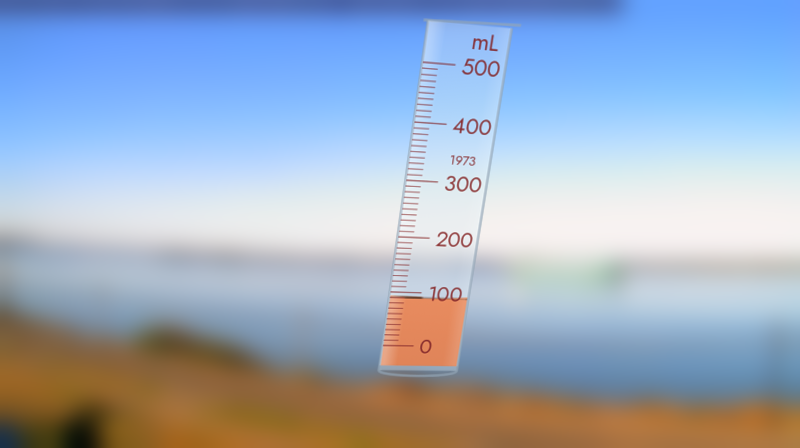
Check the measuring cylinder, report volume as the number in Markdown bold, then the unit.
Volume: **90** mL
